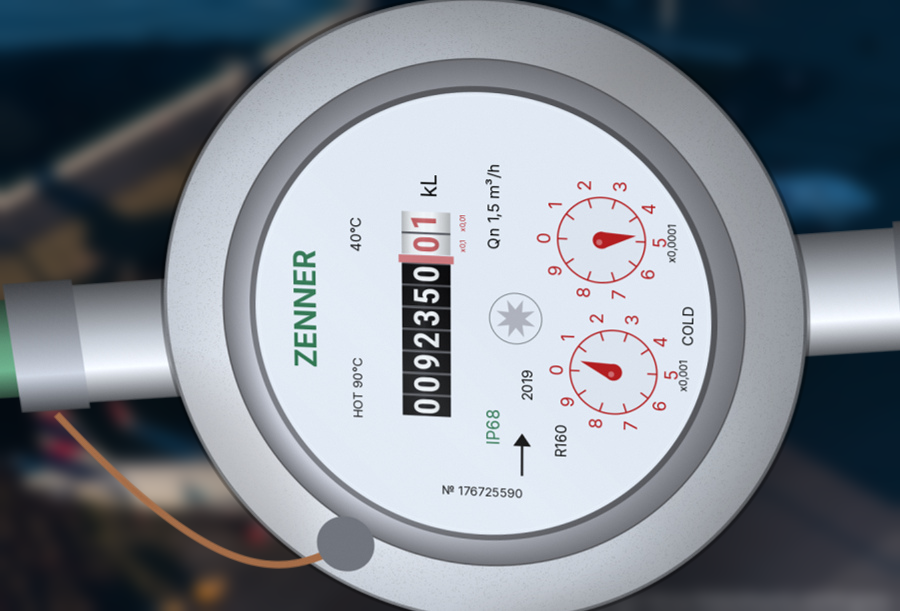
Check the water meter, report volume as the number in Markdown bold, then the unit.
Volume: **92350.0104** kL
